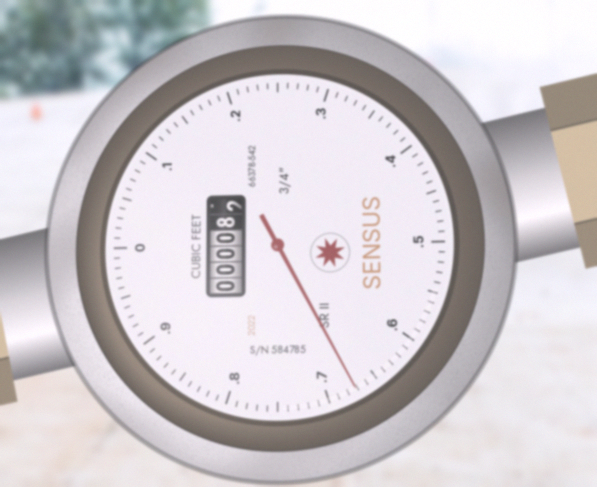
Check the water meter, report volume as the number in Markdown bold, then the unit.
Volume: **81.67** ft³
